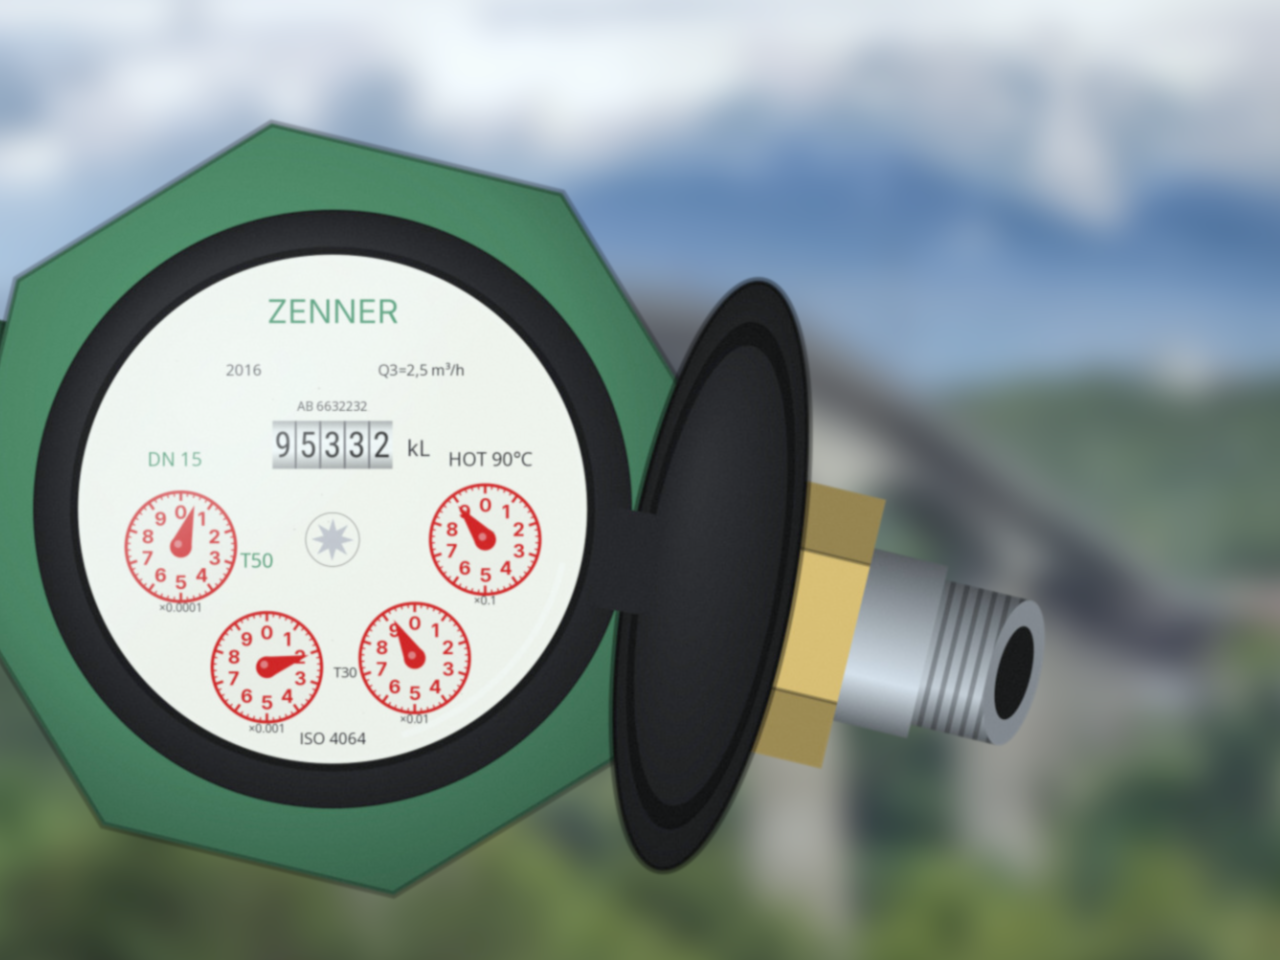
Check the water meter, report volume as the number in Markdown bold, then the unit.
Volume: **95332.8920** kL
